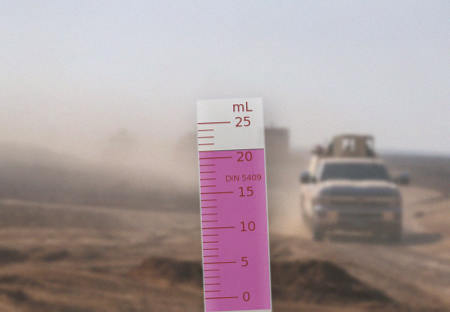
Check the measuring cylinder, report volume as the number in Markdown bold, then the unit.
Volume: **21** mL
